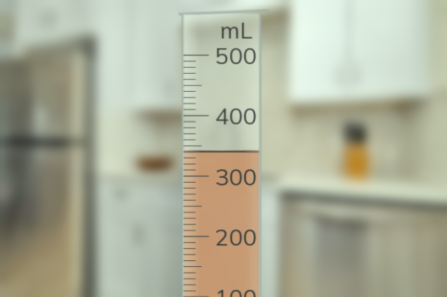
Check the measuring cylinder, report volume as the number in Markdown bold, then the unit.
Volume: **340** mL
